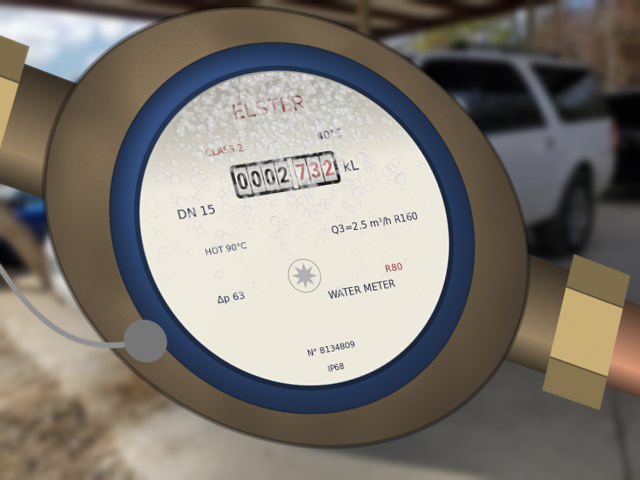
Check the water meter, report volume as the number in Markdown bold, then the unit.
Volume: **2.732** kL
